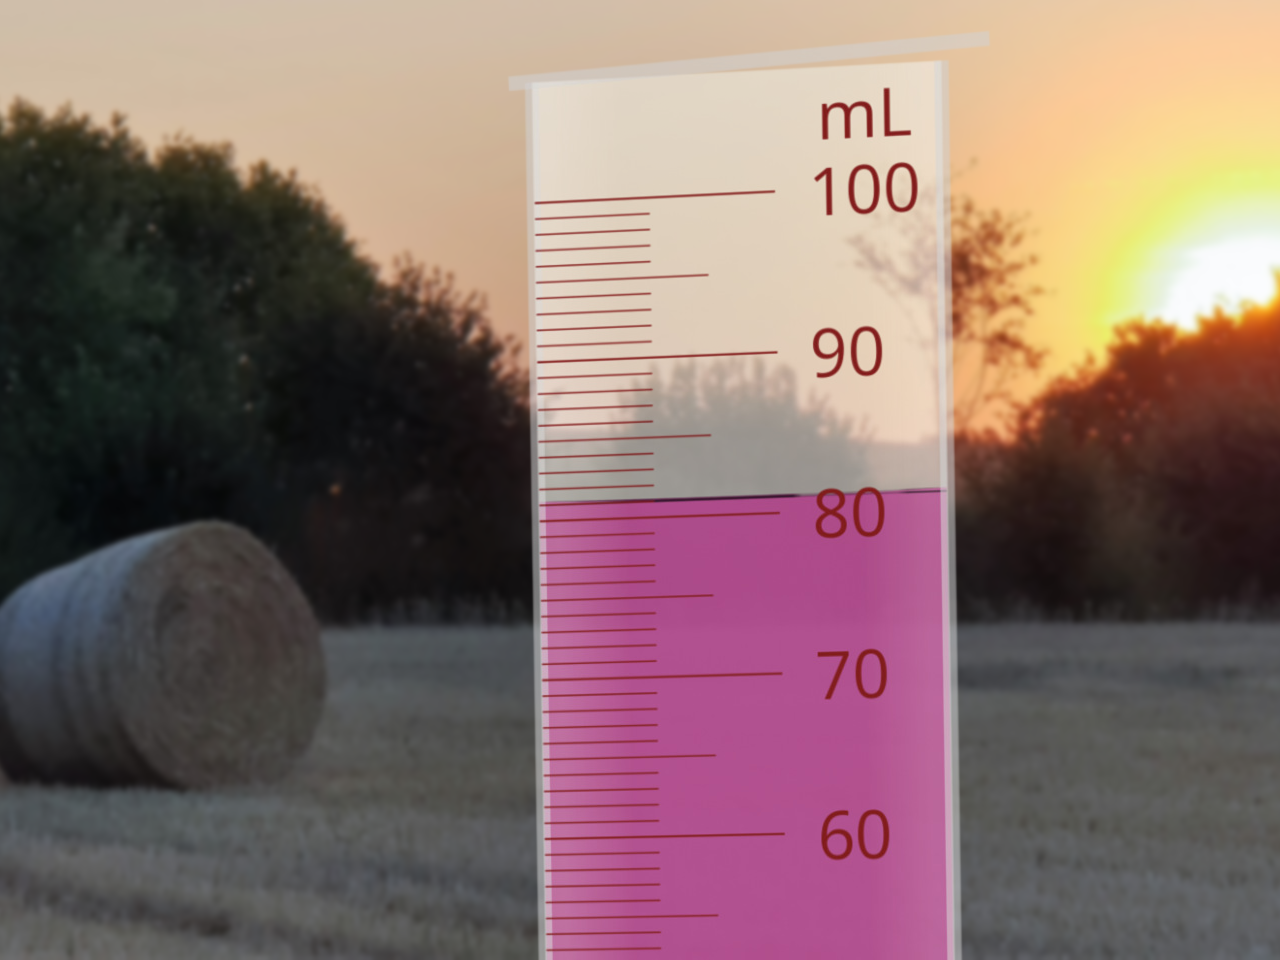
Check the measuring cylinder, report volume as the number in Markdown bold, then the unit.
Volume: **81** mL
